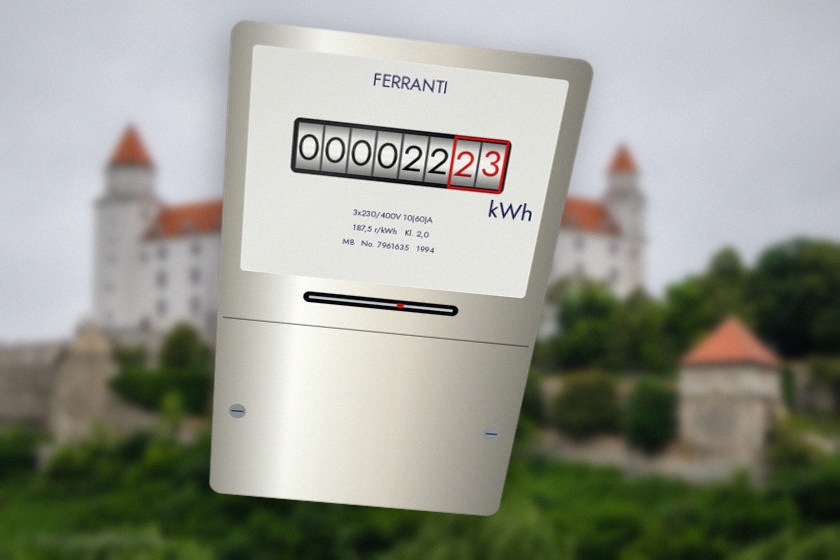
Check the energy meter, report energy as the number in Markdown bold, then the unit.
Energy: **22.23** kWh
